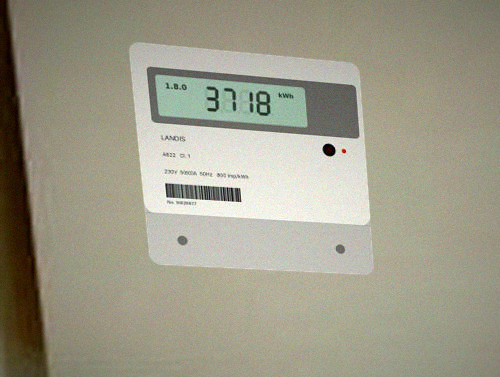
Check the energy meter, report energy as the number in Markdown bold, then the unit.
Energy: **3718** kWh
